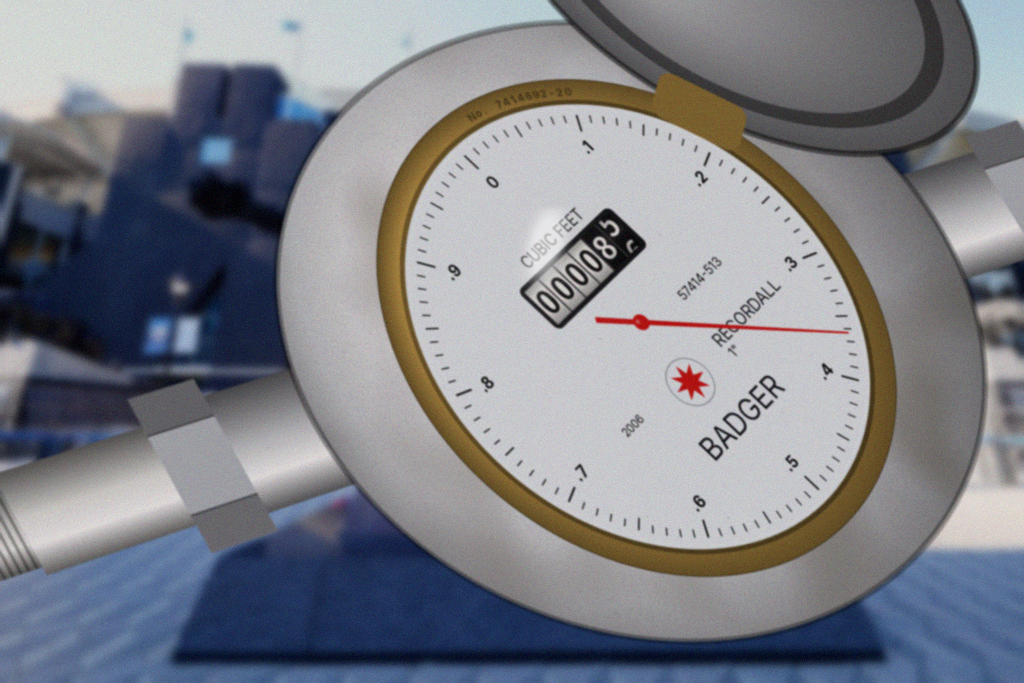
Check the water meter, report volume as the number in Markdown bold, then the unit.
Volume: **85.36** ft³
